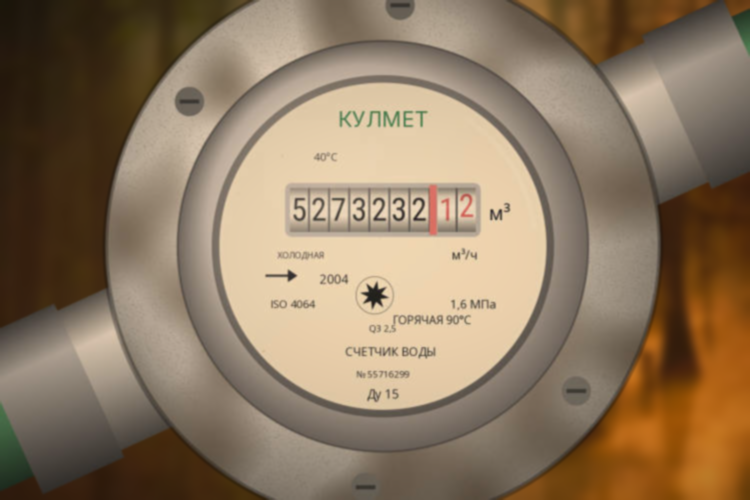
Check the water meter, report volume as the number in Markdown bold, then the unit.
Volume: **5273232.12** m³
